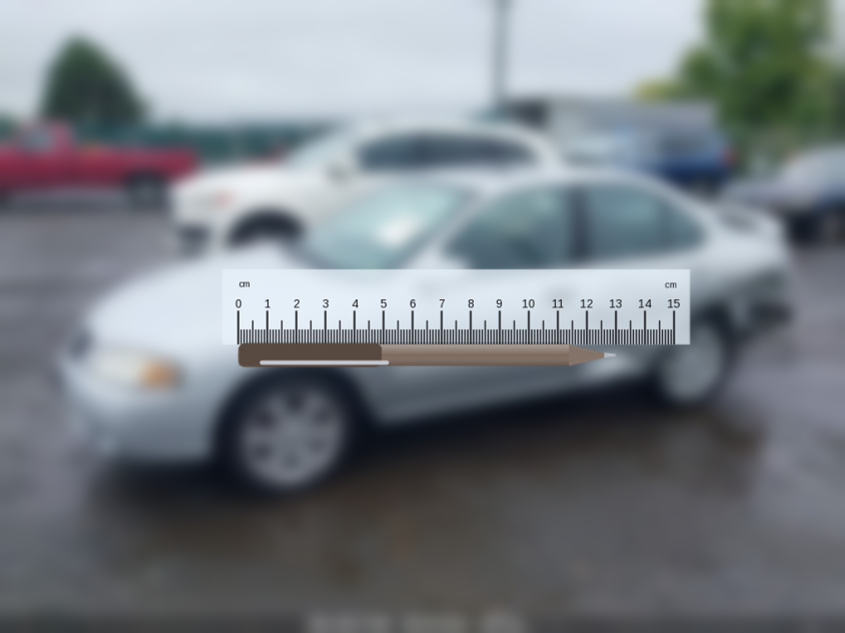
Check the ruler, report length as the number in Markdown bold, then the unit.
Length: **13** cm
